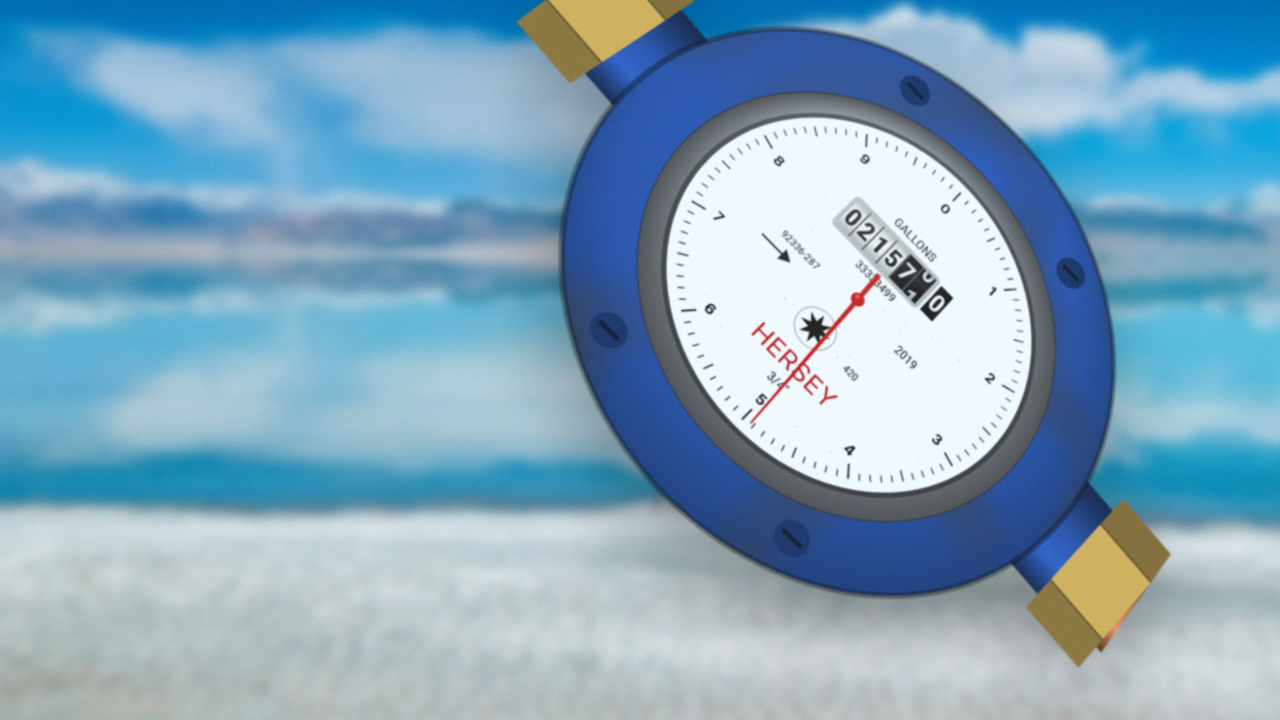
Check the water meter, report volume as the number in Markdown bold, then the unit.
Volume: **215704.9** gal
